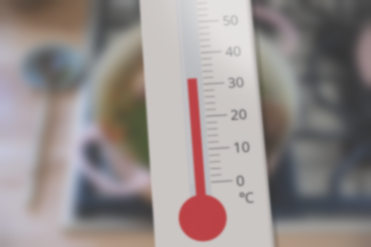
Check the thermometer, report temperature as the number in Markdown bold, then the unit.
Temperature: **32** °C
